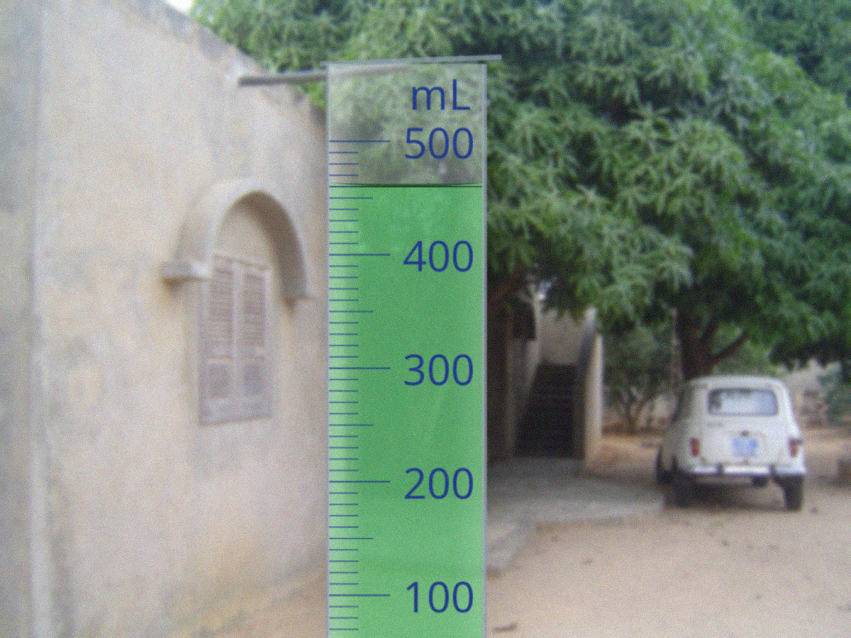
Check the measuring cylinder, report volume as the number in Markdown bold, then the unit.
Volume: **460** mL
